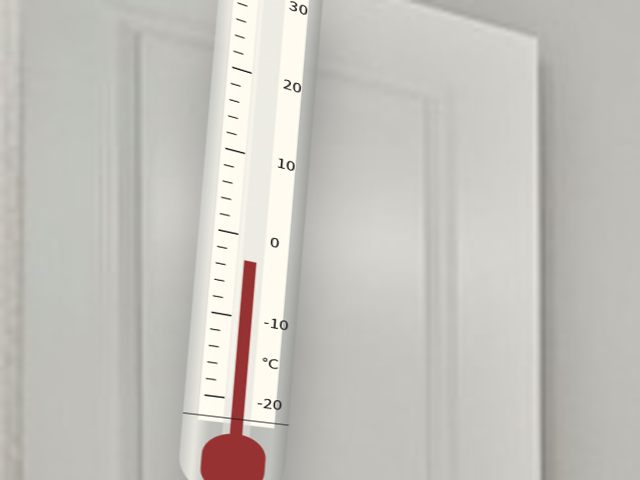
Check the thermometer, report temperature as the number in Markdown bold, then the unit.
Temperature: **-3** °C
